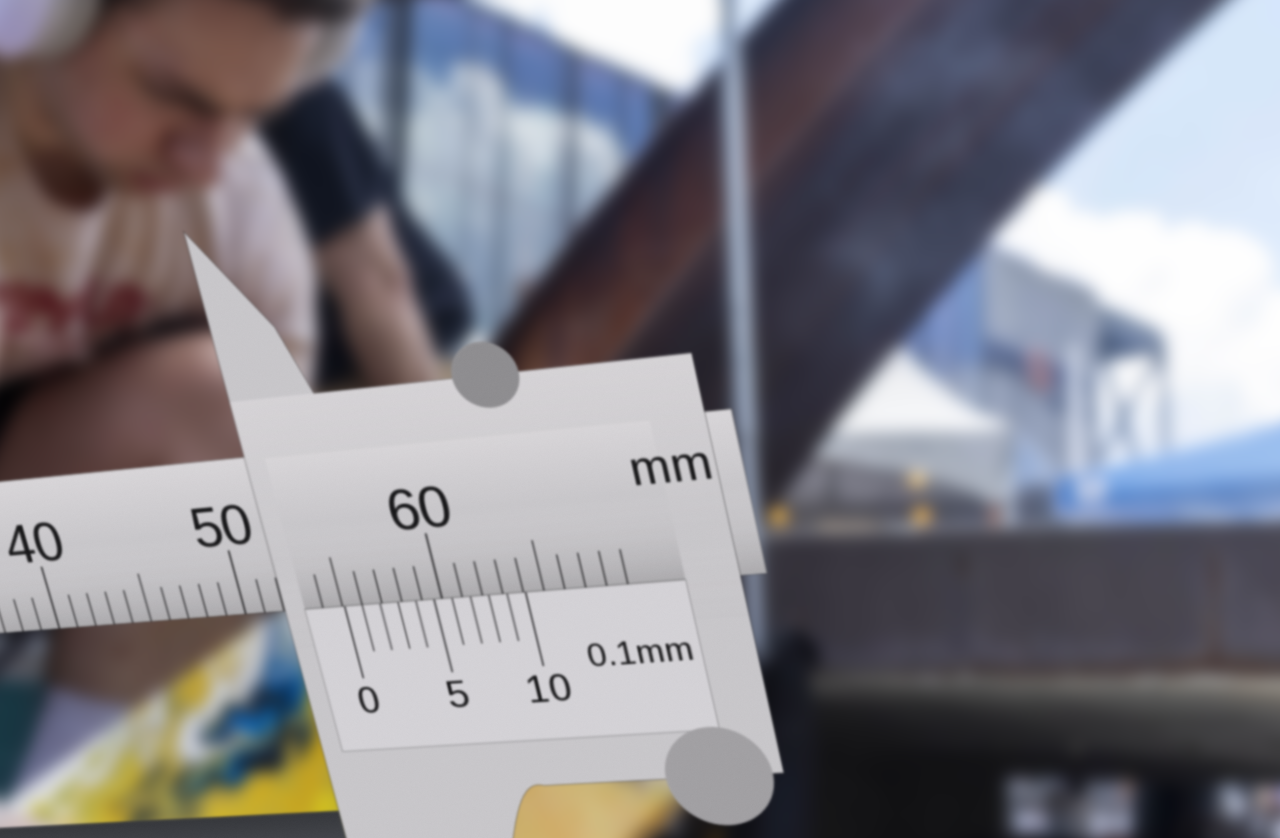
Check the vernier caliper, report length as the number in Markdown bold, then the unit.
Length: **55.1** mm
